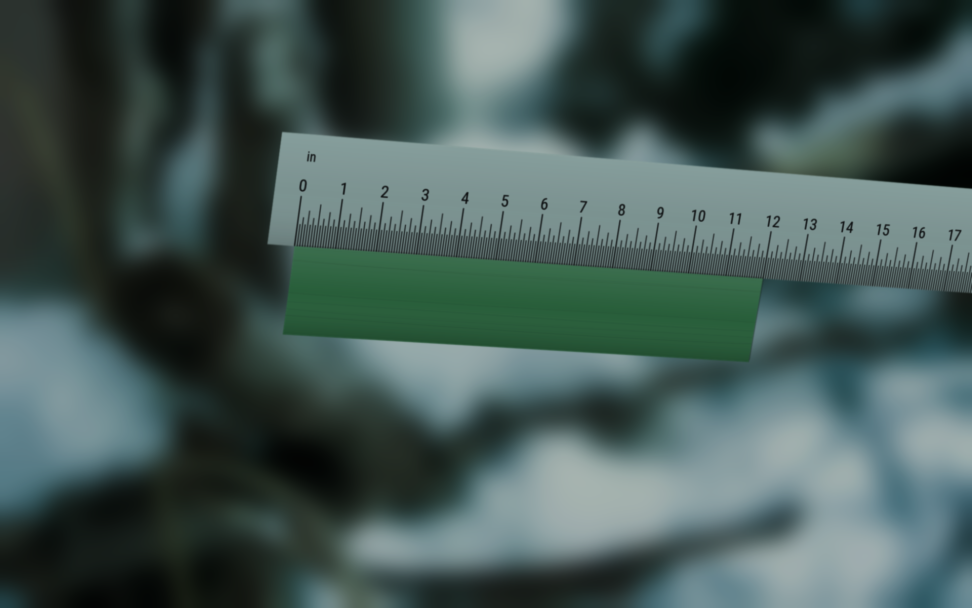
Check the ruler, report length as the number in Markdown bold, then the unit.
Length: **12** in
